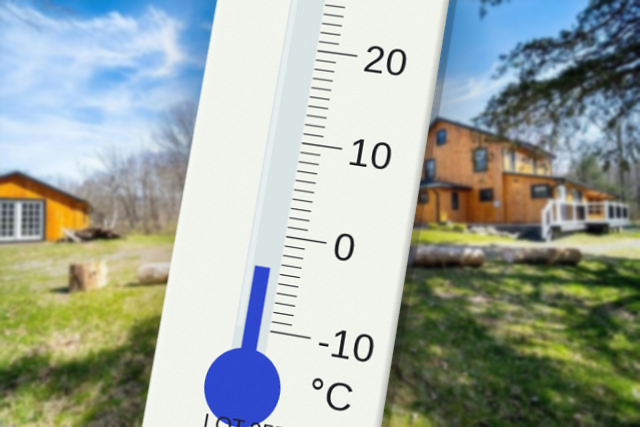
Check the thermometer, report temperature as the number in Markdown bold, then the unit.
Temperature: **-3.5** °C
